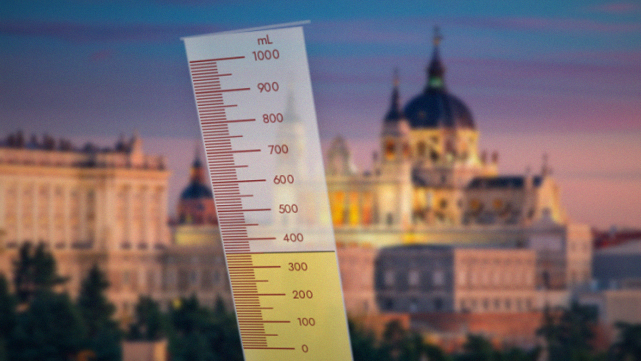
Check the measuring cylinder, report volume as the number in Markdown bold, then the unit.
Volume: **350** mL
